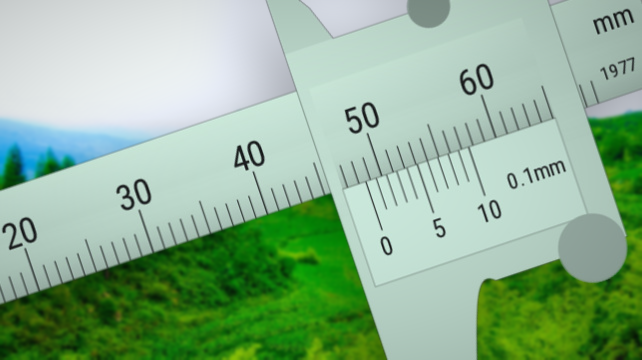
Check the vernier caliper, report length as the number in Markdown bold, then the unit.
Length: **48.6** mm
